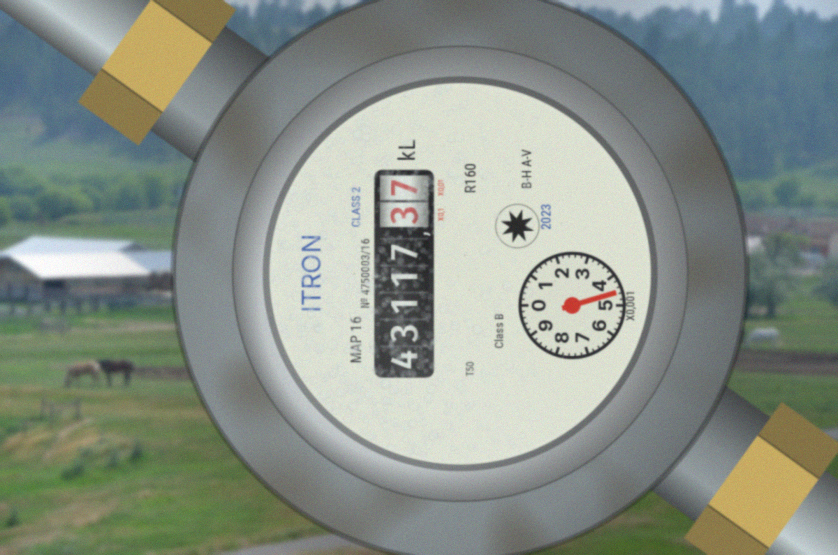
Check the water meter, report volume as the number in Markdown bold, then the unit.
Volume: **43117.374** kL
